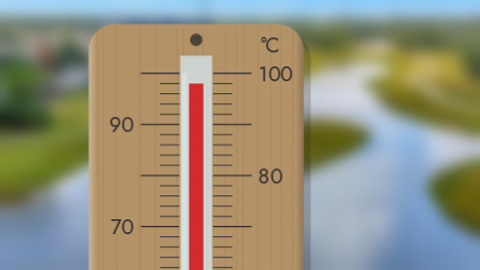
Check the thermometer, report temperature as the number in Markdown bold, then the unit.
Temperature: **98** °C
